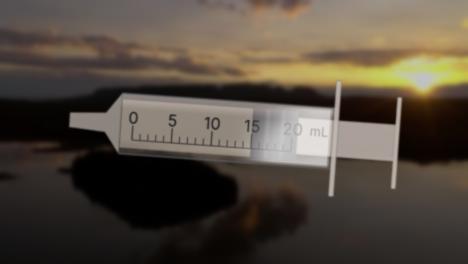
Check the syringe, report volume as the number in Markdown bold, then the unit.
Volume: **15** mL
